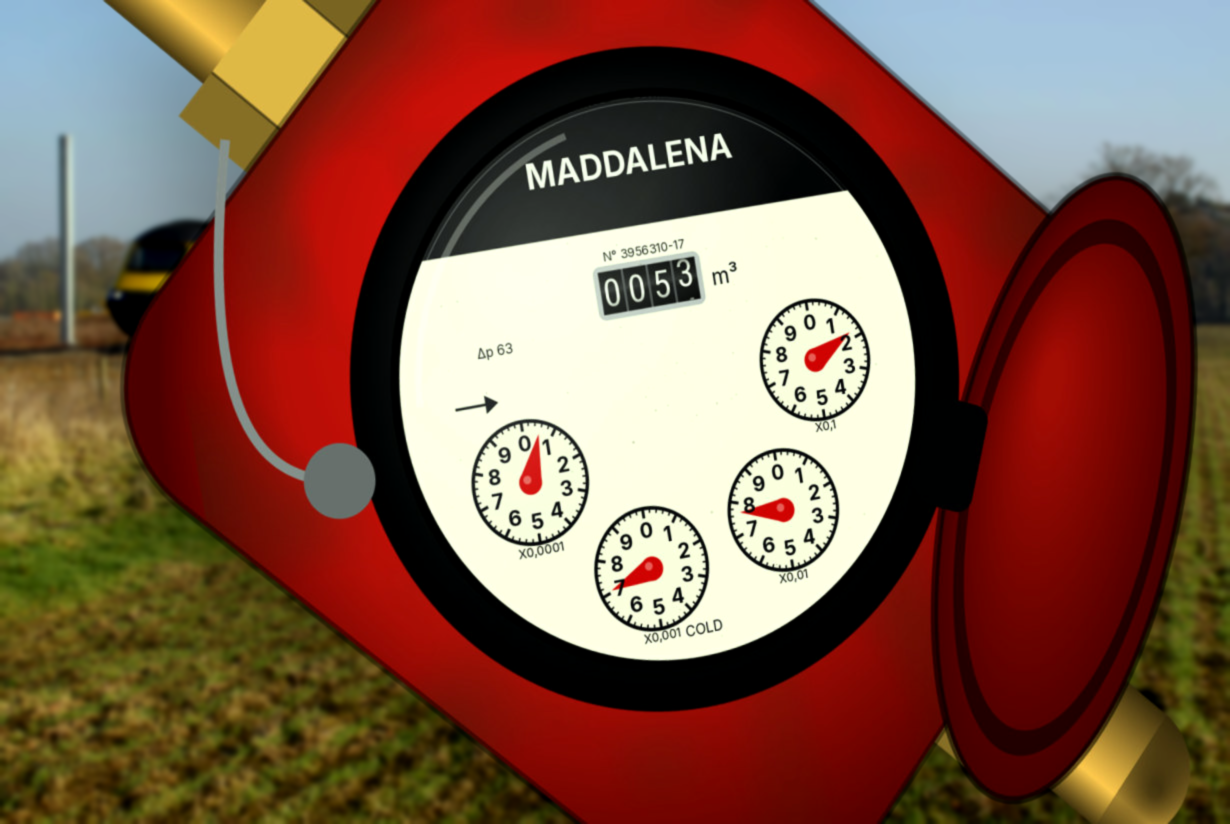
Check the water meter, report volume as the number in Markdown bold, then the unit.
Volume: **53.1770** m³
